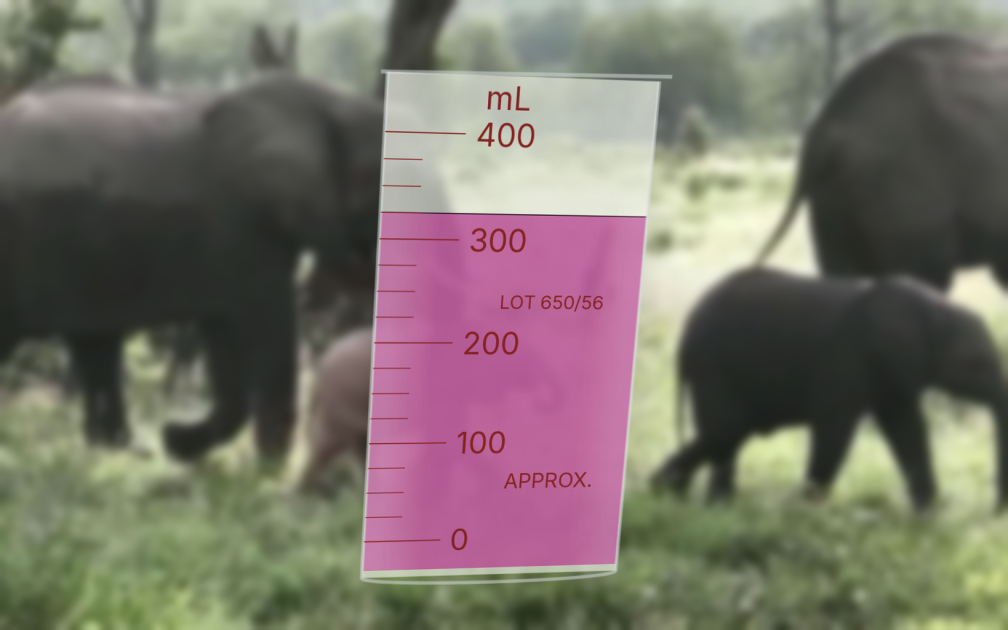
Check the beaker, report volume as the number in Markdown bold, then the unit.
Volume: **325** mL
